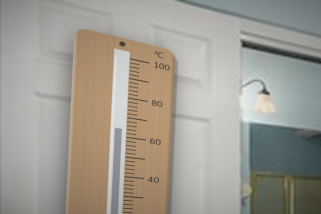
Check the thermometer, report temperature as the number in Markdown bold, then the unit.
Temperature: **64** °C
